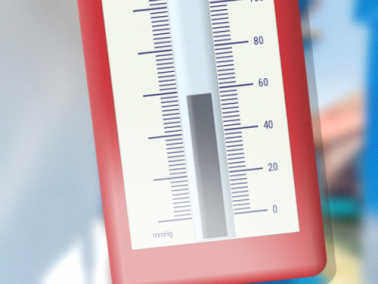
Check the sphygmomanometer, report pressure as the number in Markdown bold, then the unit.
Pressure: **58** mmHg
